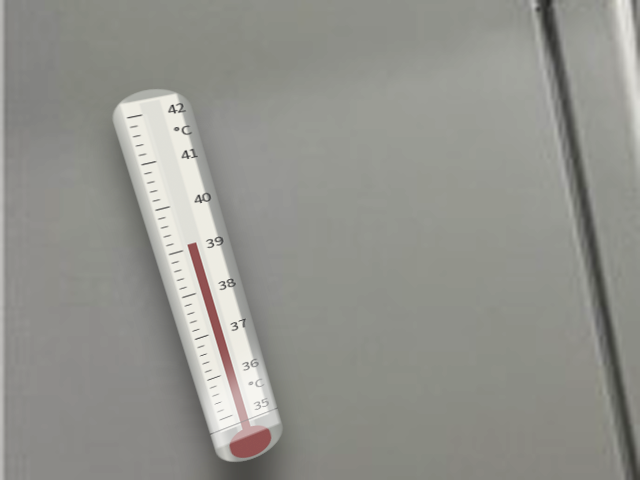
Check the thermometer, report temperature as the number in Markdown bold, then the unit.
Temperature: **39.1** °C
